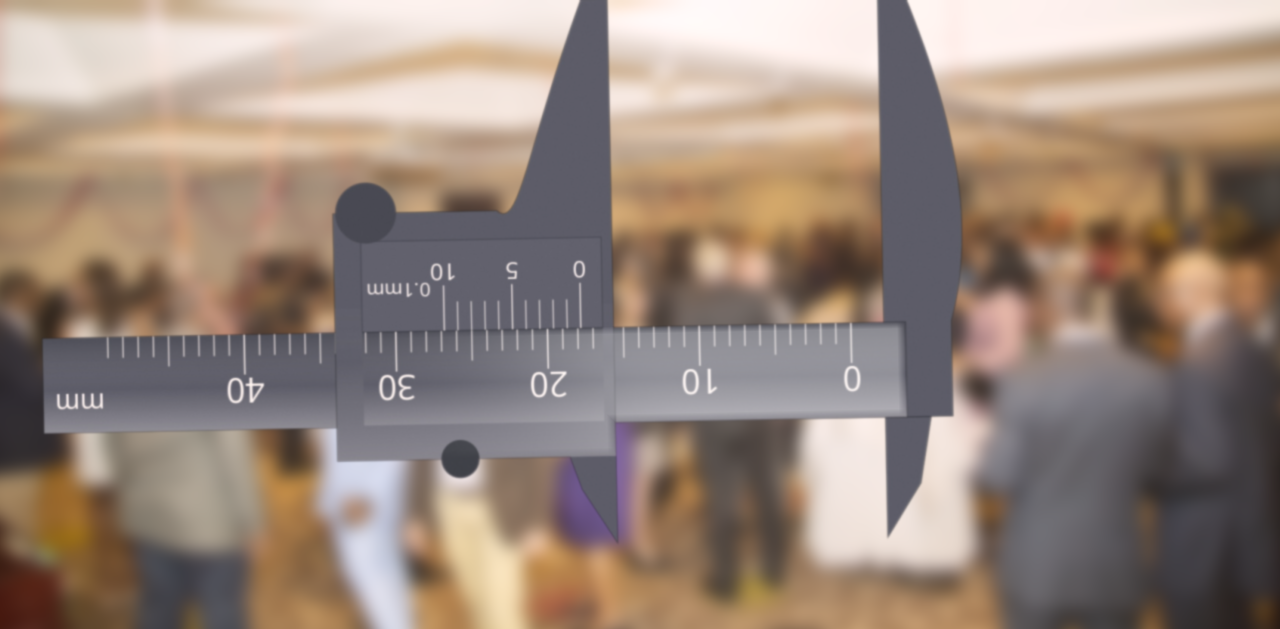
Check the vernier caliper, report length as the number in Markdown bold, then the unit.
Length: **17.8** mm
